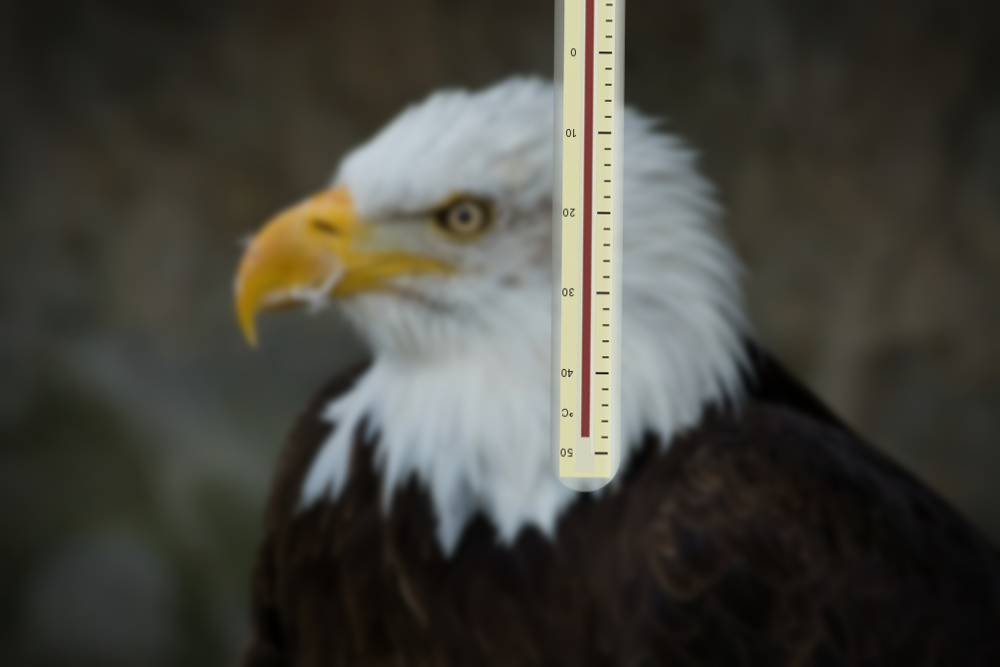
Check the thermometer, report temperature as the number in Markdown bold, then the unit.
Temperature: **48** °C
